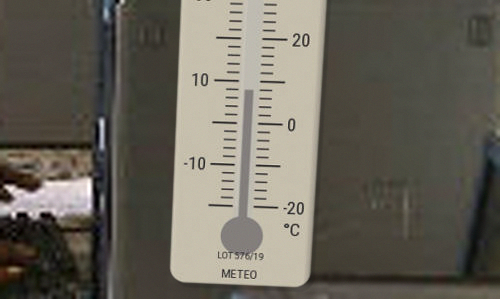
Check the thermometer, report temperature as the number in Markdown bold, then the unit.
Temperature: **8** °C
